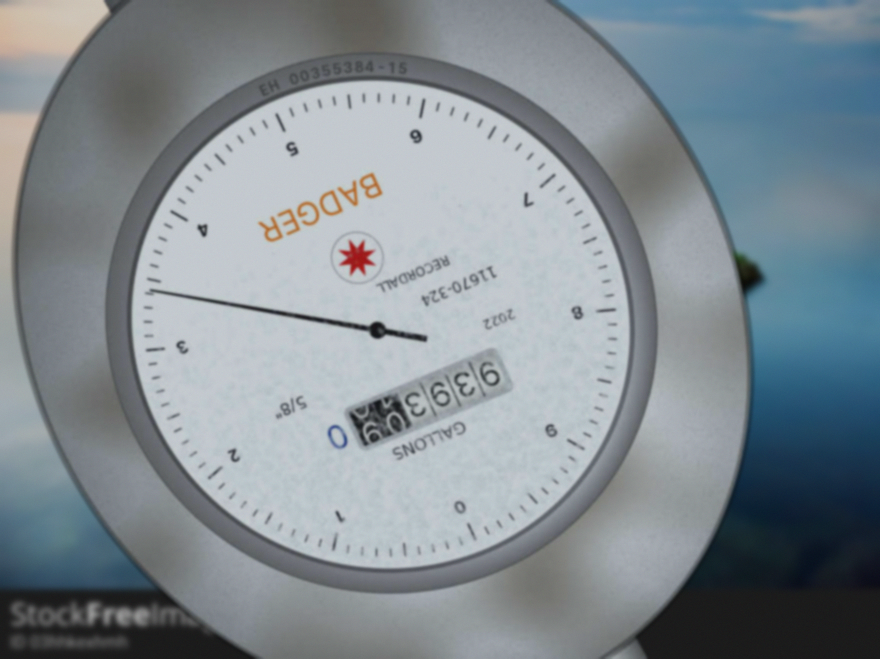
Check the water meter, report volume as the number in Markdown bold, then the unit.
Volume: **9393093.4** gal
